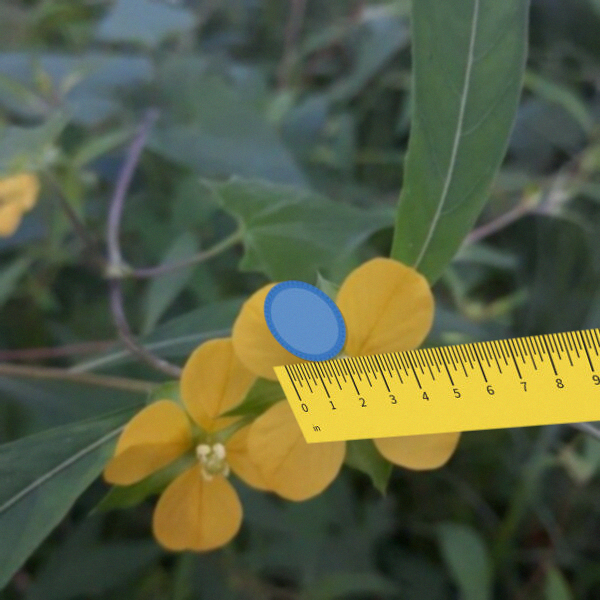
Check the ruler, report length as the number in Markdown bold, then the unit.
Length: **2.5** in
